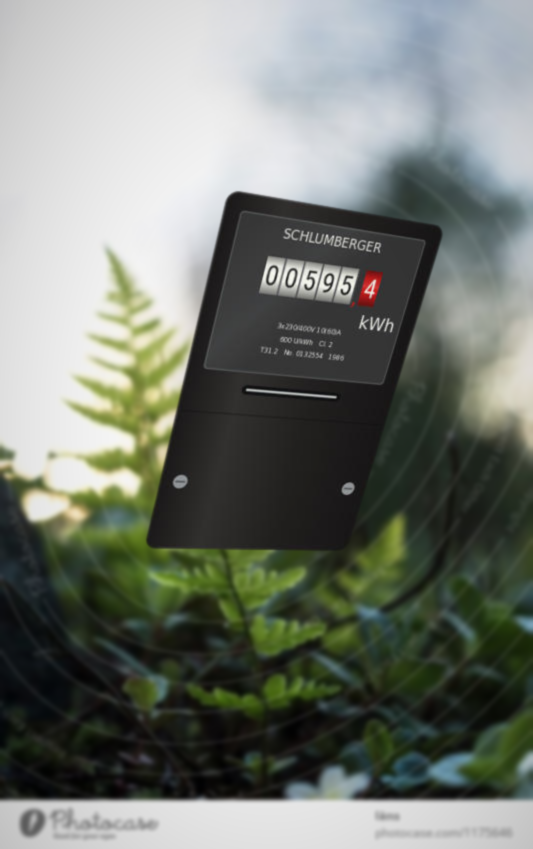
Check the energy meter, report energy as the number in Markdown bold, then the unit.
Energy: **595.4** kWh
